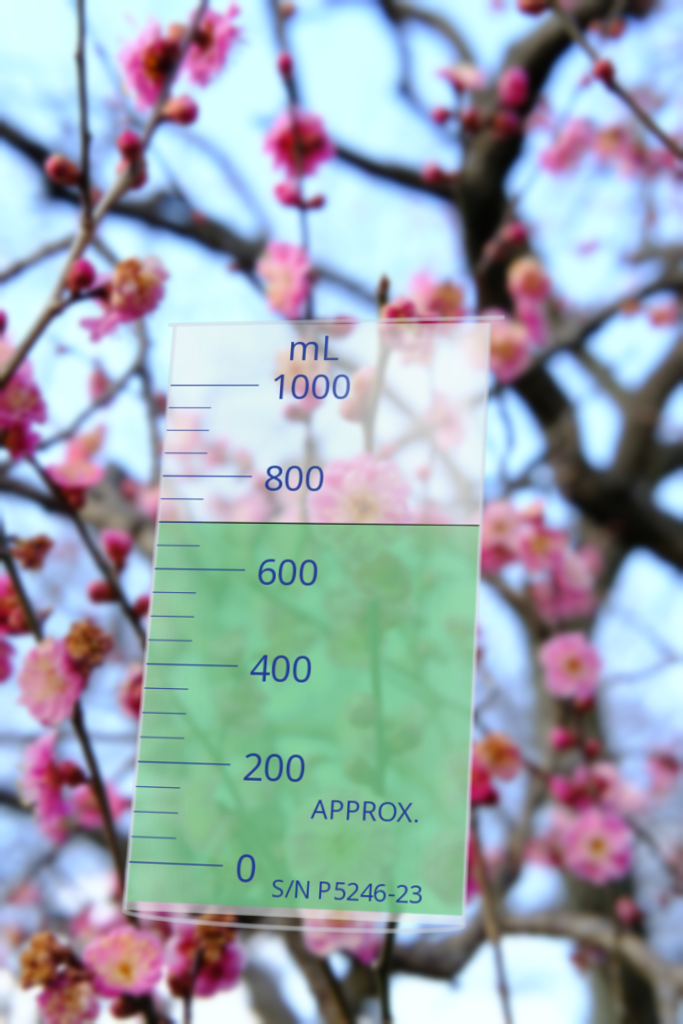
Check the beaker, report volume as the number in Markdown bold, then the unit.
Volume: **700** mL
